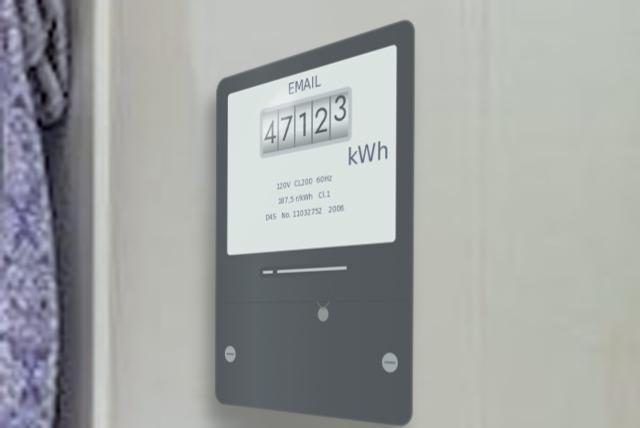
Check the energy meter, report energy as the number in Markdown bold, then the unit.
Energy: **47123** kWh
